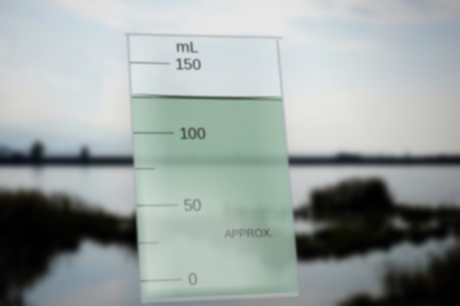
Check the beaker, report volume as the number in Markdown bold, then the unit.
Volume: **125** mL
